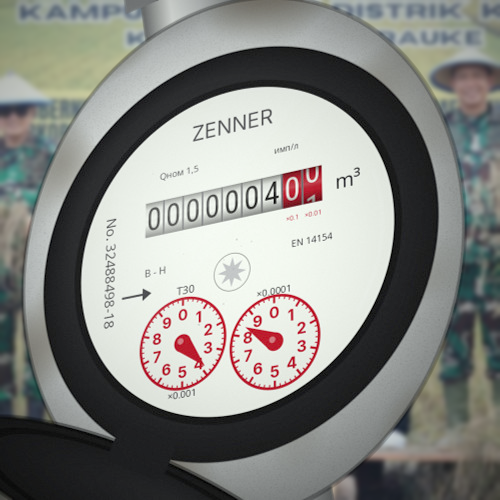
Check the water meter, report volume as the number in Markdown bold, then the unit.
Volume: **4.0038** m³
